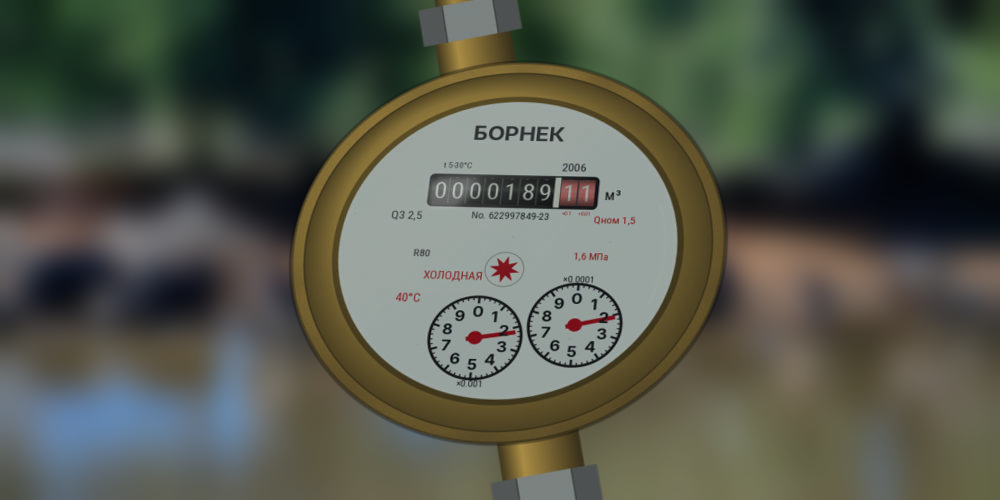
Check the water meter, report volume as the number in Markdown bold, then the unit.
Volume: **189.1122** m³
